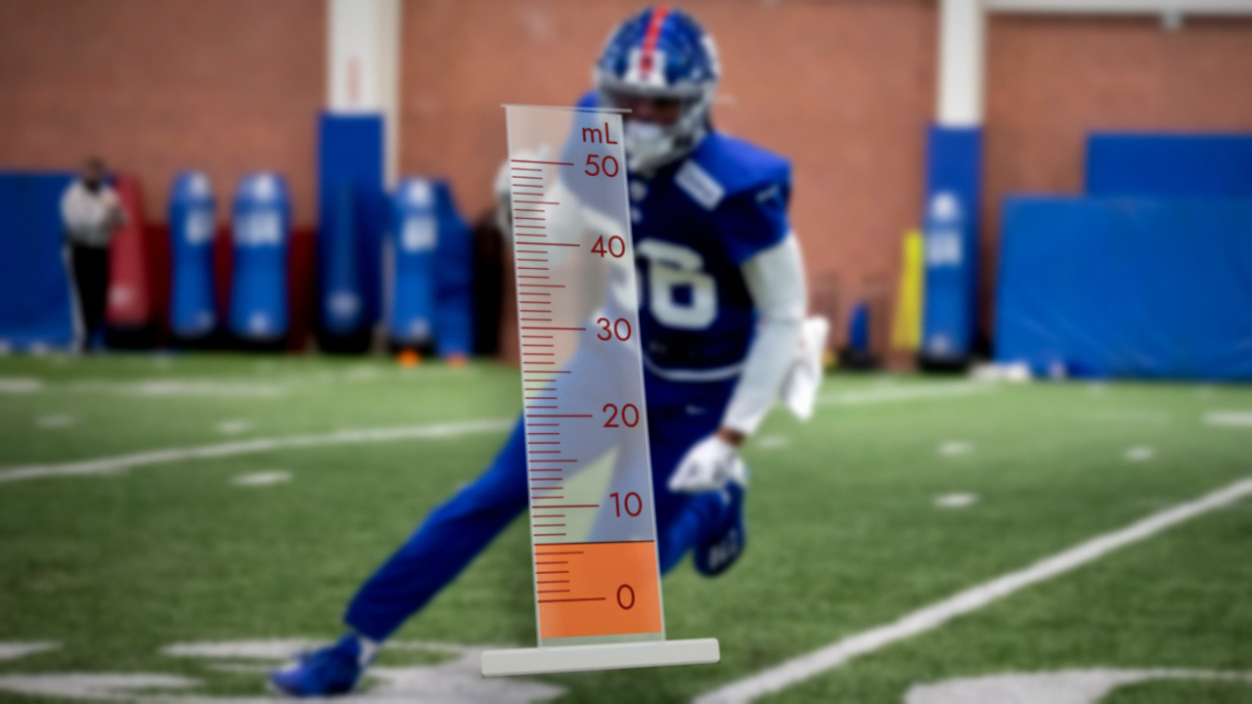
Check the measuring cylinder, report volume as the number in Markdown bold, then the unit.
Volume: **6** mL
